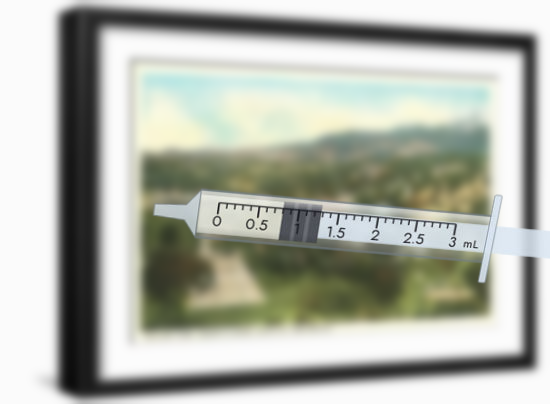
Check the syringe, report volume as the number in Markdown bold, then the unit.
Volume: **0.8** mL
